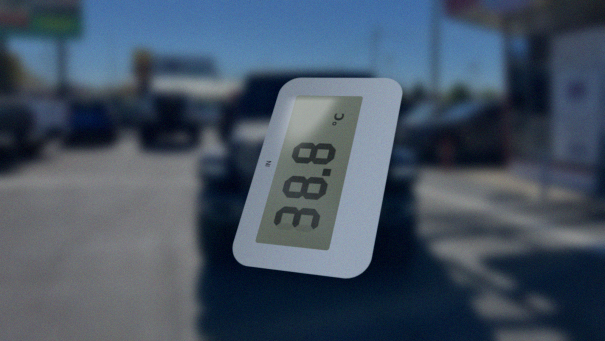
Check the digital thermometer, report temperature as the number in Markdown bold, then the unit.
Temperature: **38.8** °C
